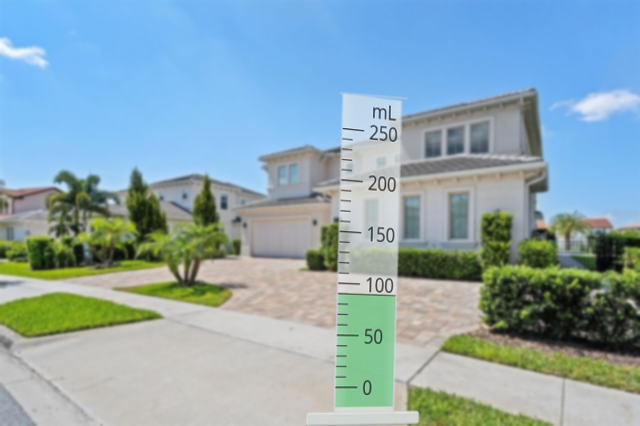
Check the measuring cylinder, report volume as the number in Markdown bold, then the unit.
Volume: **90** mL
